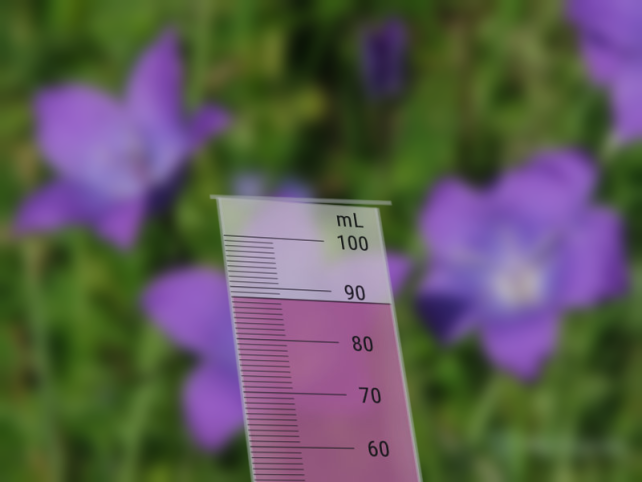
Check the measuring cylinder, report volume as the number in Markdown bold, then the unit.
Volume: **88** mL
